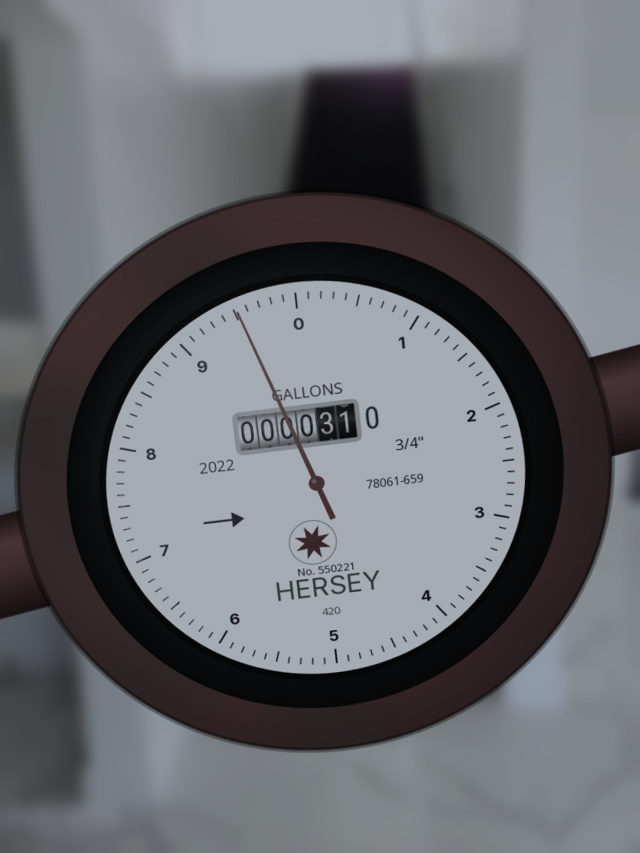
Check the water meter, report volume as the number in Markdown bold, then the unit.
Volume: **309.5** gal
